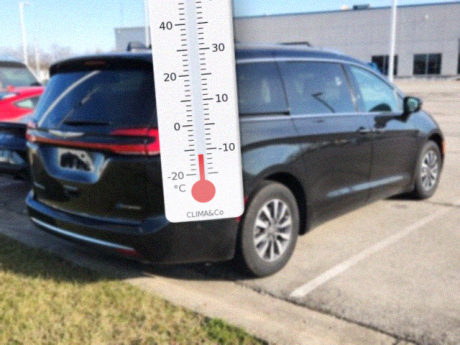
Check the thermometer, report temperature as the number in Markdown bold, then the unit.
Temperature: **-12** °C
